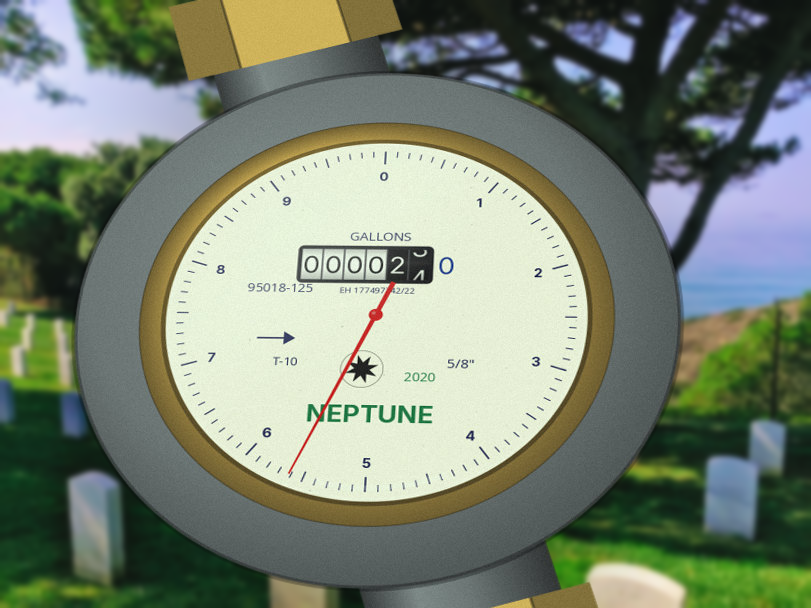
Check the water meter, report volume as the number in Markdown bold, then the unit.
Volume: **235.6** gal
